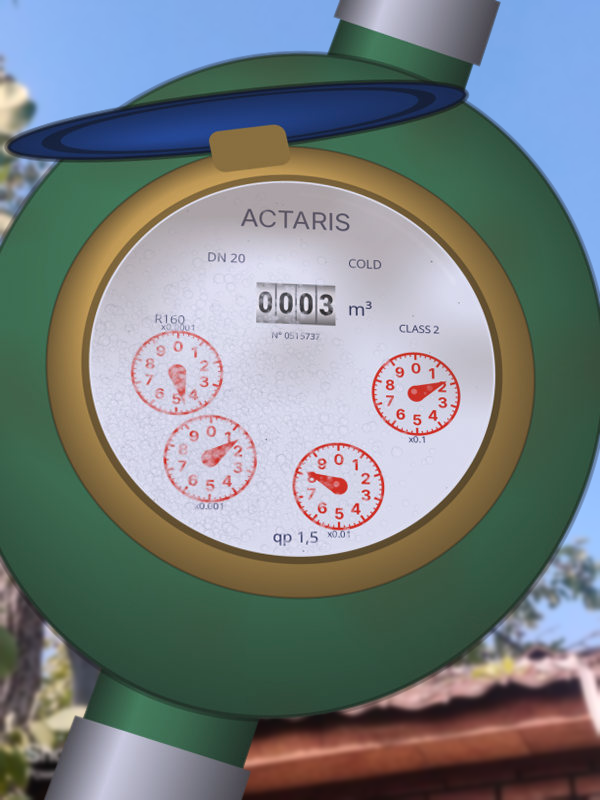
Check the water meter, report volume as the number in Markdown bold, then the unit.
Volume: **3.1814** m³
